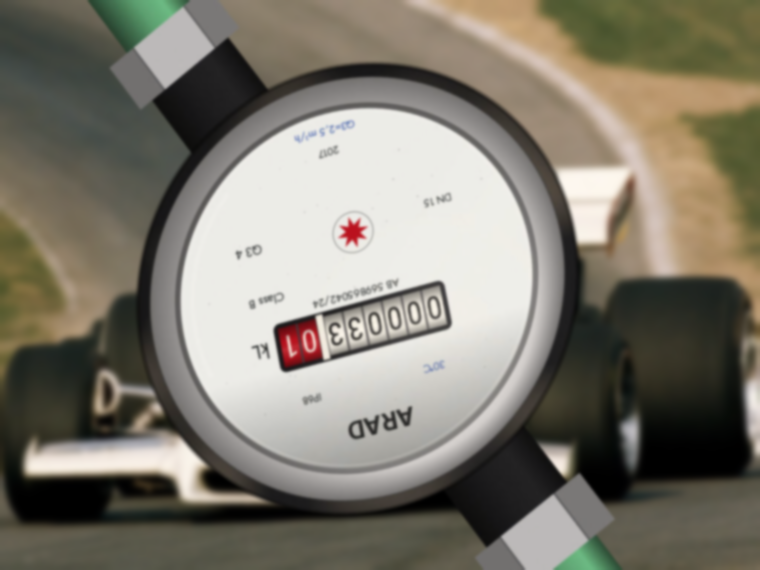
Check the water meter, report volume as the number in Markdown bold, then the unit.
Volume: **33.01** kL
